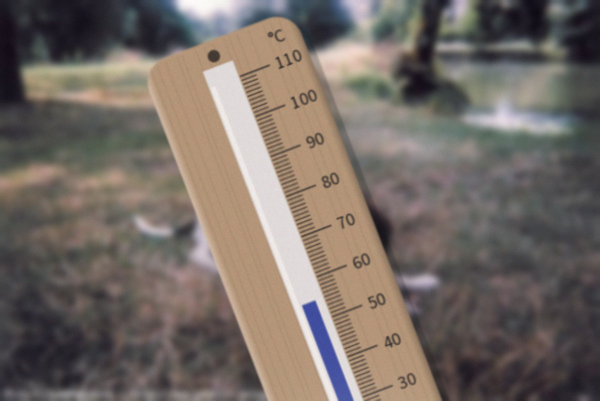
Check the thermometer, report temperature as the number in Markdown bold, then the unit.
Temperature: **55** °C
